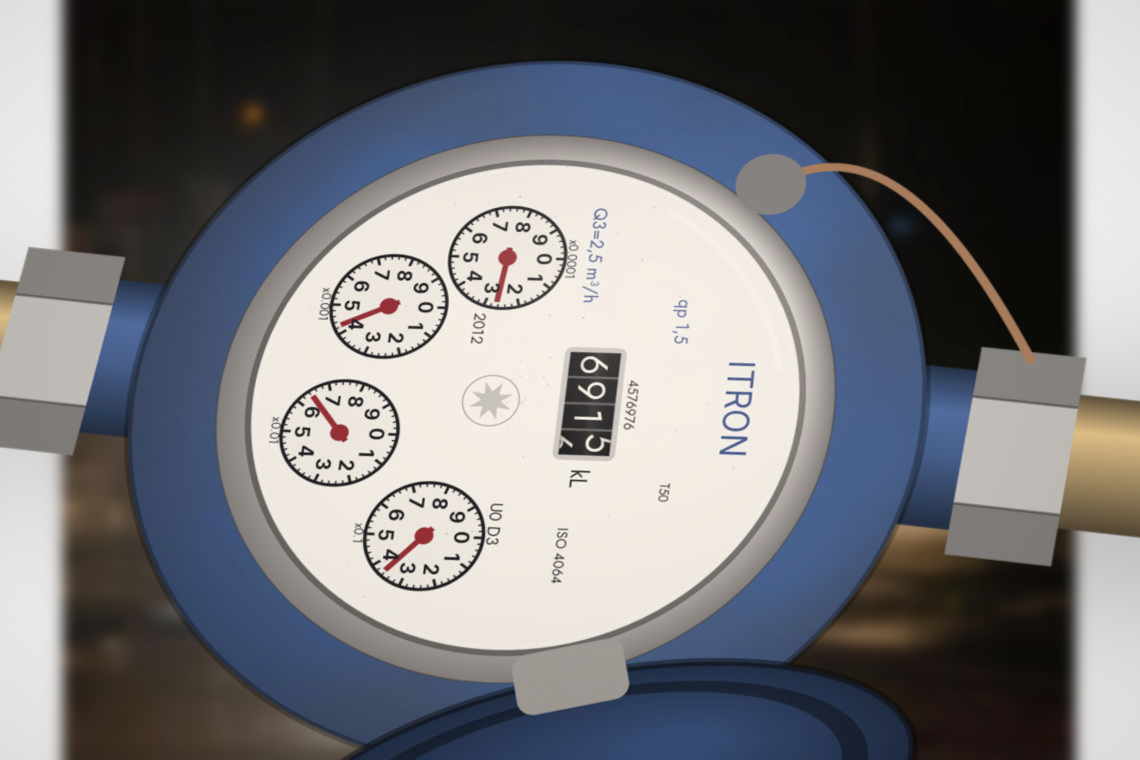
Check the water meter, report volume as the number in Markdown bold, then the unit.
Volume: **6915.3642** kL
